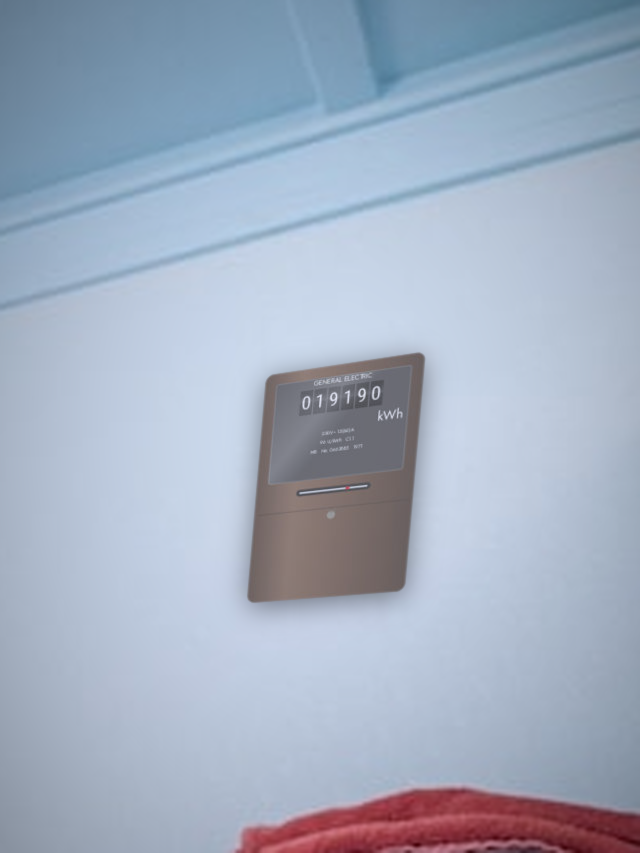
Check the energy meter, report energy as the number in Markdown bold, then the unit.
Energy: **19190** kWh
